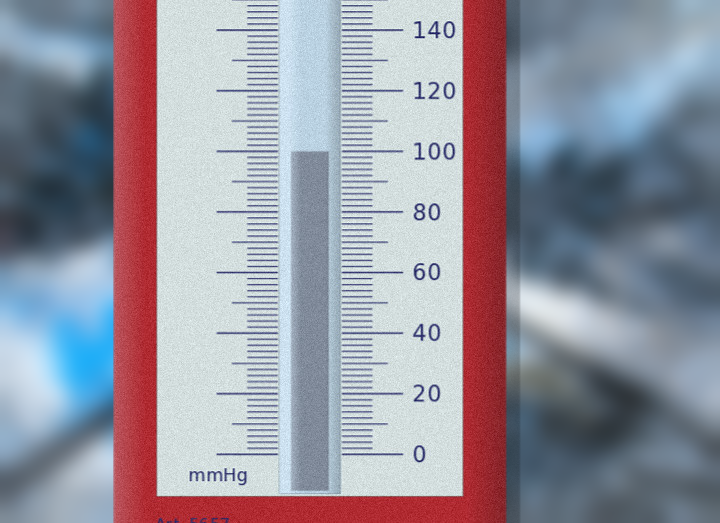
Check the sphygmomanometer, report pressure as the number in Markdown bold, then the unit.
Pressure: **100** mmHg
